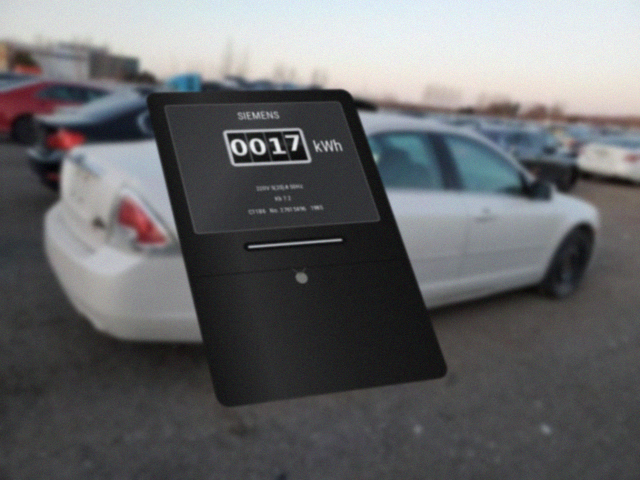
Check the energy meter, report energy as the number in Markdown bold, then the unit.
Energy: **17** kWh
